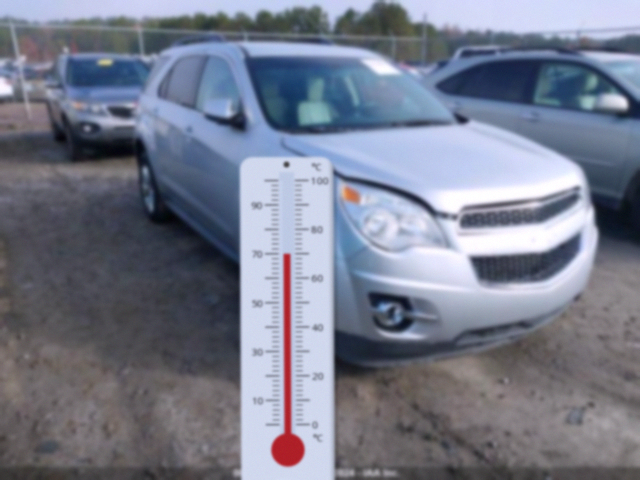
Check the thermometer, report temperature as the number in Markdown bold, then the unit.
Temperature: **70** °C
